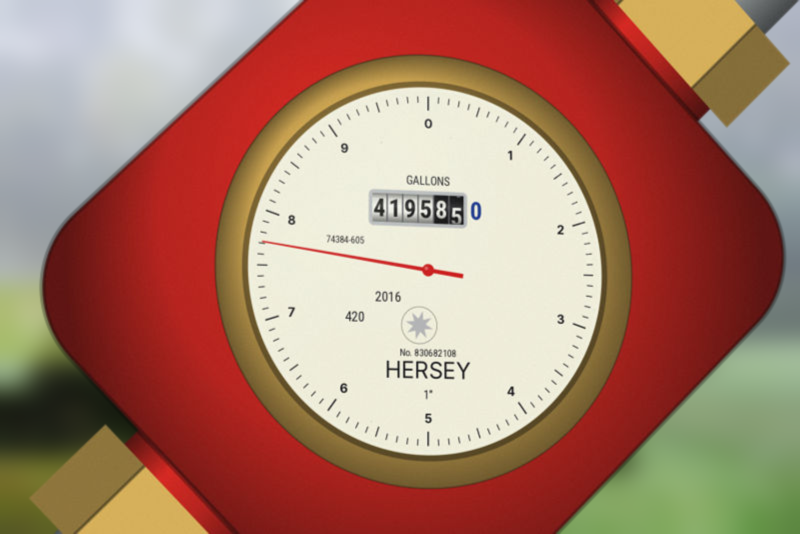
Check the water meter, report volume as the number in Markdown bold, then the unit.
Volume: **4195847.7** gal
